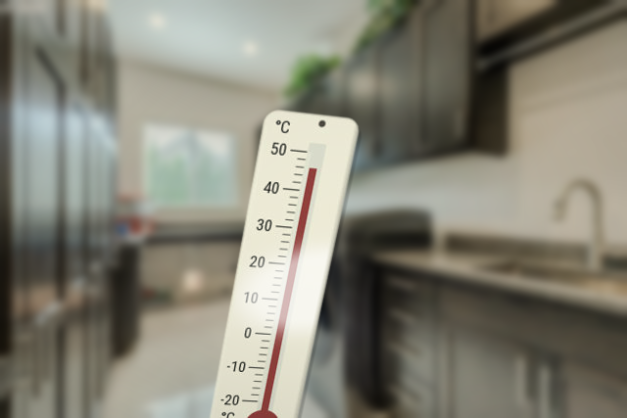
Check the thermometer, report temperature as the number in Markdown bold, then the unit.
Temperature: **46** °C
